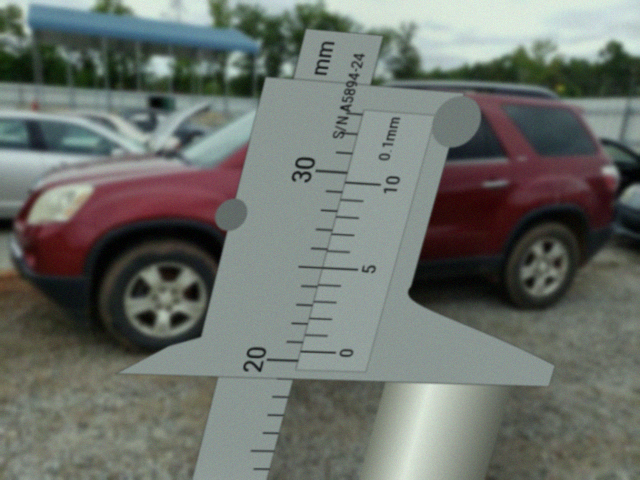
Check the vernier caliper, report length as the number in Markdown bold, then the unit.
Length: **20.5** mm
